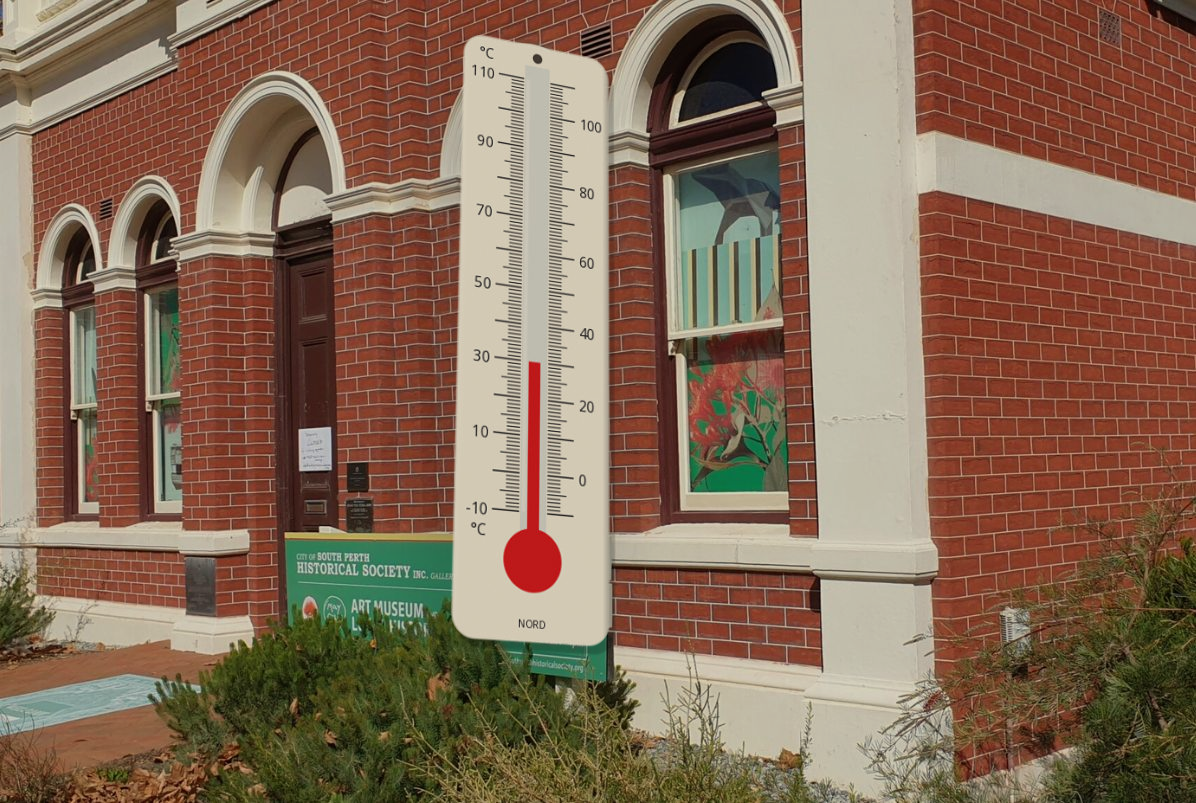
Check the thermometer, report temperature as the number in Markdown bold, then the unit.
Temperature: **30** °C
